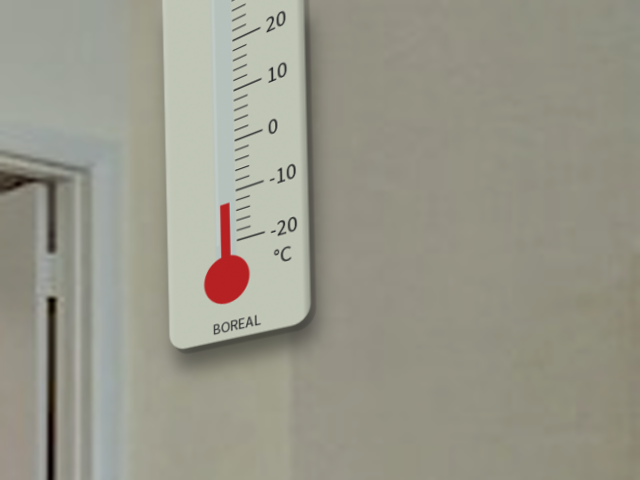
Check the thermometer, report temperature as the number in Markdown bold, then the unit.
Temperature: **-12** °C
